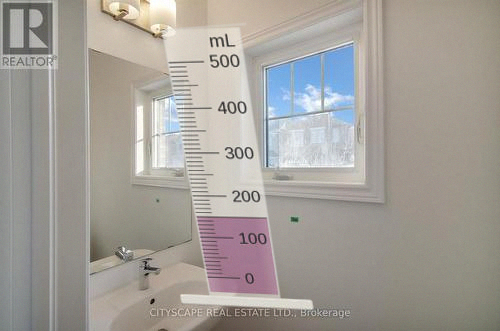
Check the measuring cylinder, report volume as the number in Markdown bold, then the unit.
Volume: **150** mL
